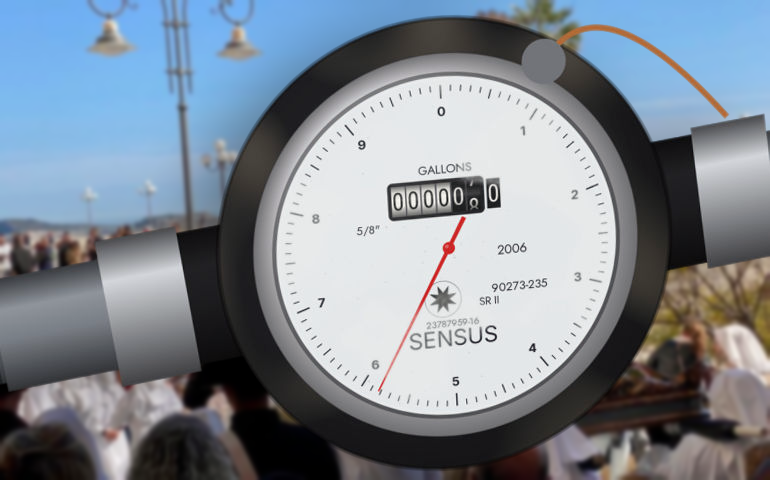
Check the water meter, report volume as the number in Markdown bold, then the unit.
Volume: **75.8** gal
